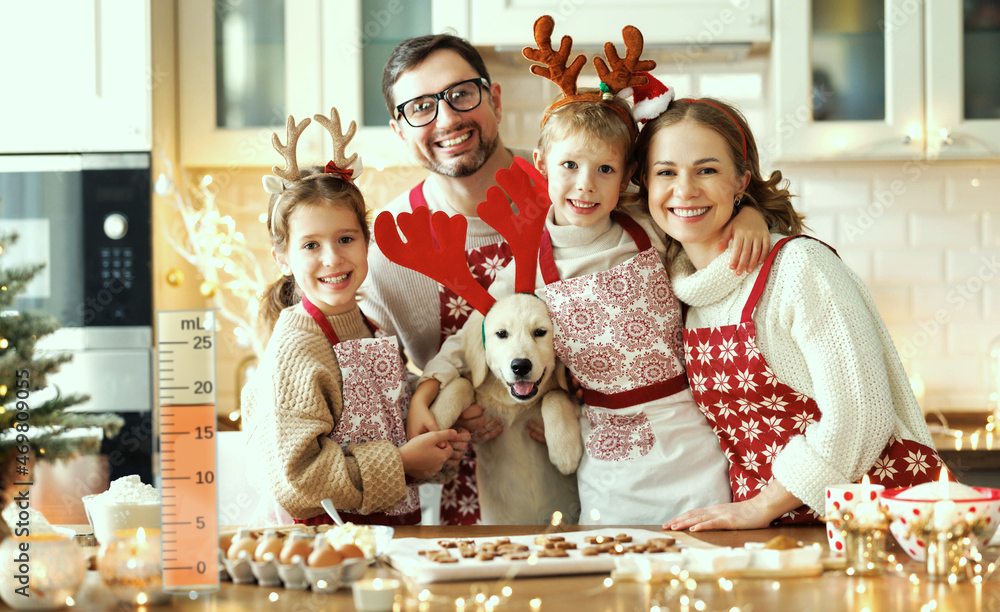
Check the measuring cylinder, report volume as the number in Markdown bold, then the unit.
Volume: **18** mL
